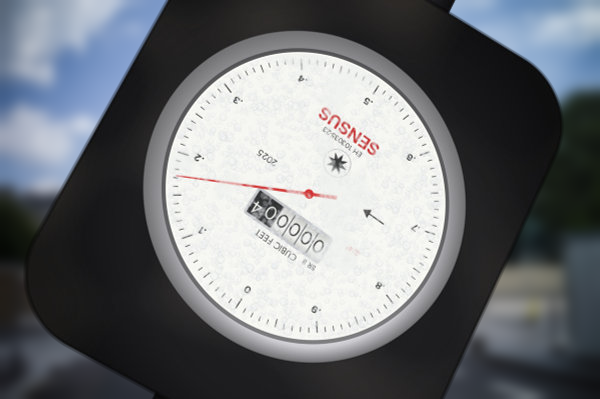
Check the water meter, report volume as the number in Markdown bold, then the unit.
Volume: **4.17** ft³
